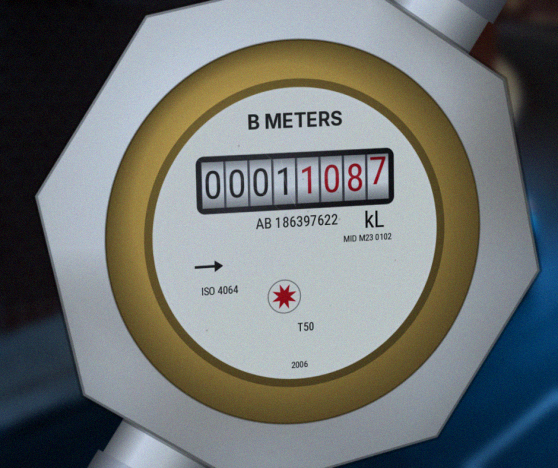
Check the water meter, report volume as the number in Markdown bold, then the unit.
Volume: **1.1087** kL
